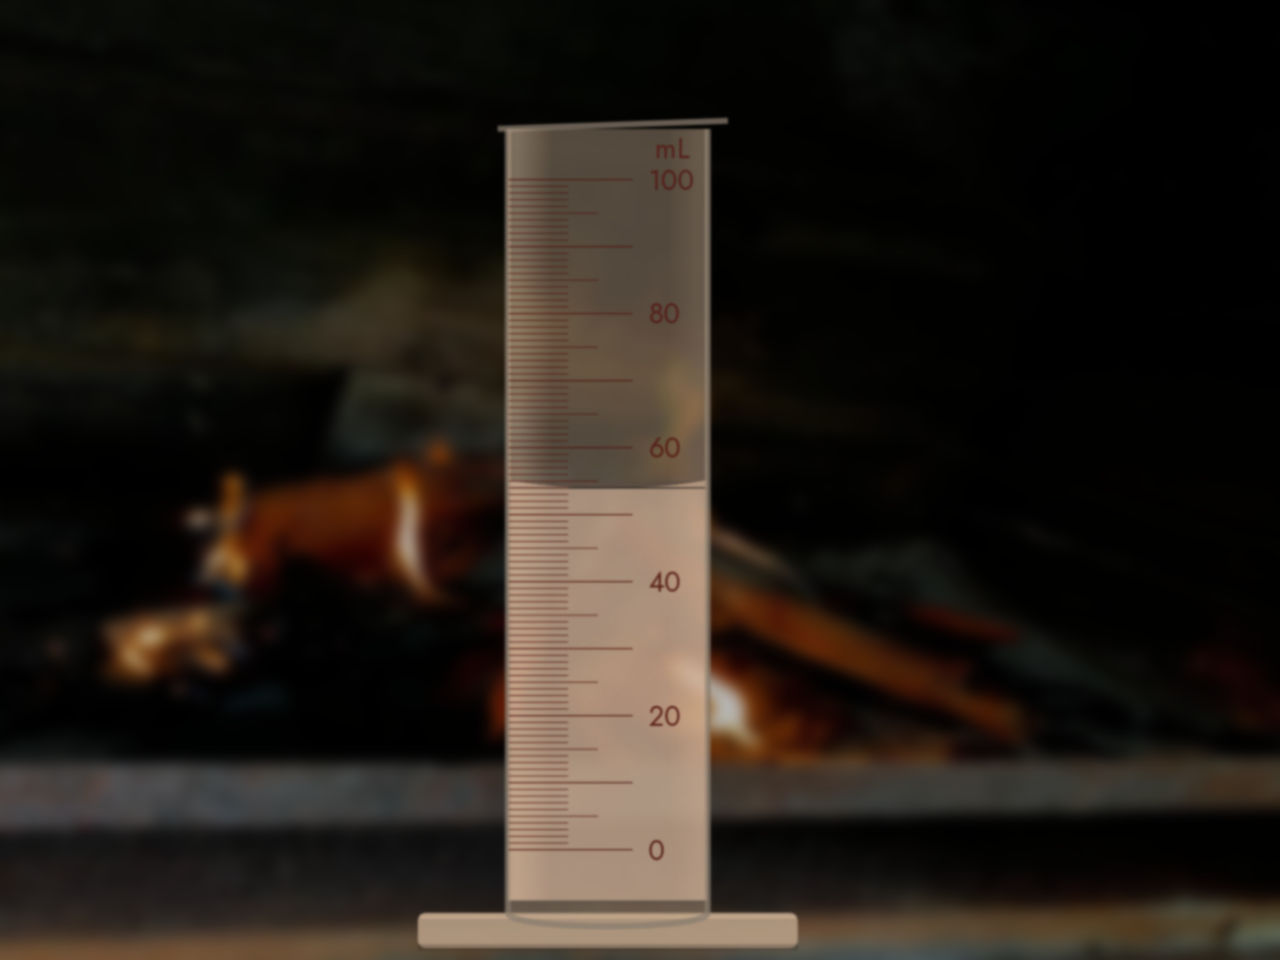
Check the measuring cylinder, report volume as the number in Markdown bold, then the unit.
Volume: **54** mL
